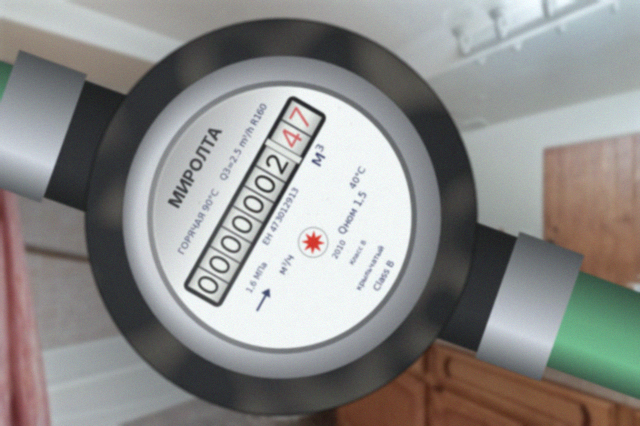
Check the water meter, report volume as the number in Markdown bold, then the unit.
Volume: **2.47** m³
